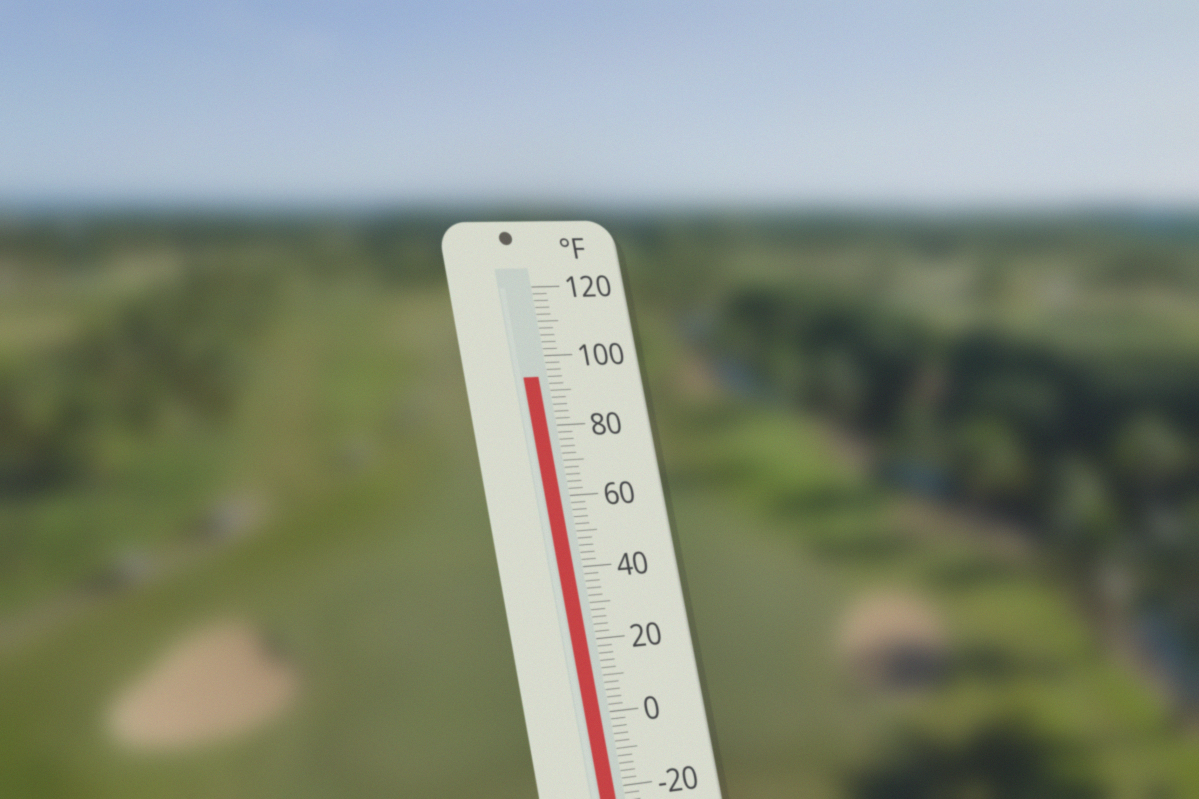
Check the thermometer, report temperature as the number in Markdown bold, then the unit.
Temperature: **94** °F
